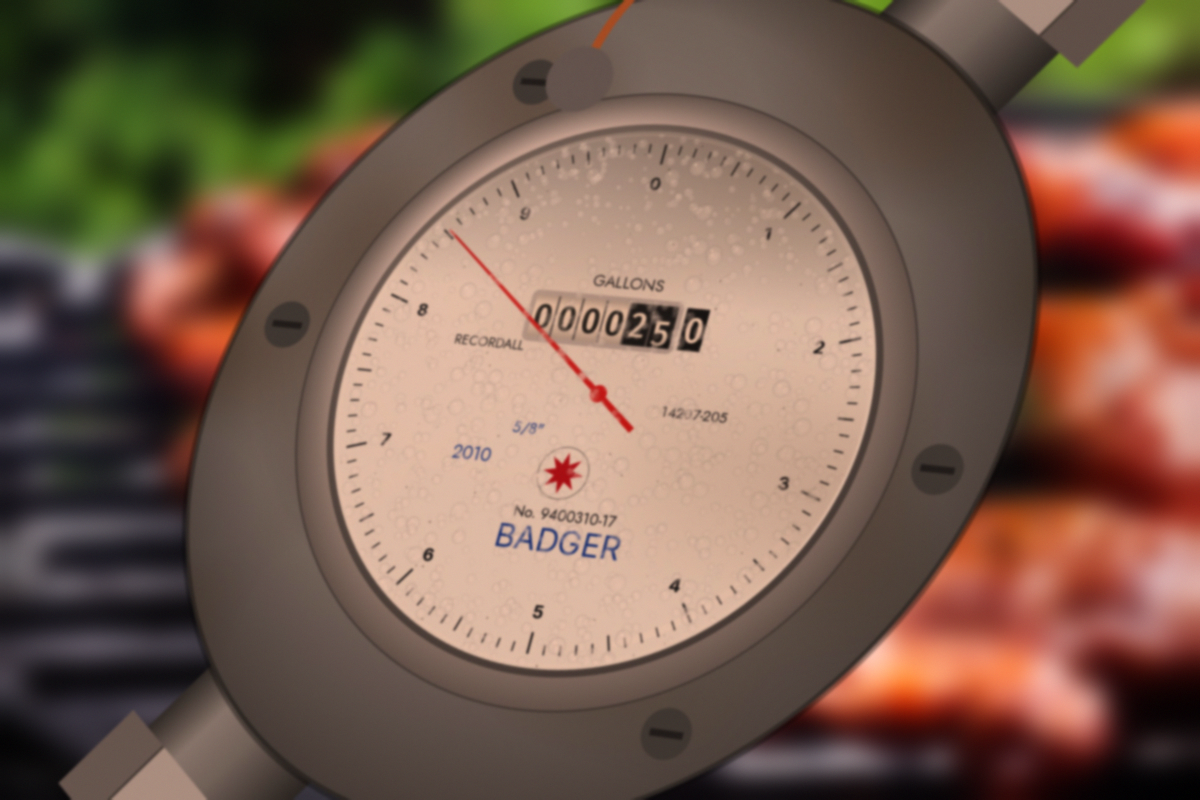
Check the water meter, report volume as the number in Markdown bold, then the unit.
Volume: **248.5** gal
